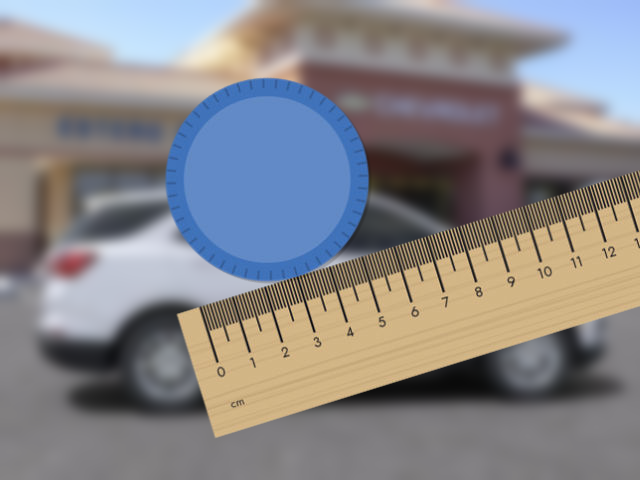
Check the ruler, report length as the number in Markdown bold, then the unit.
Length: **6** cm
